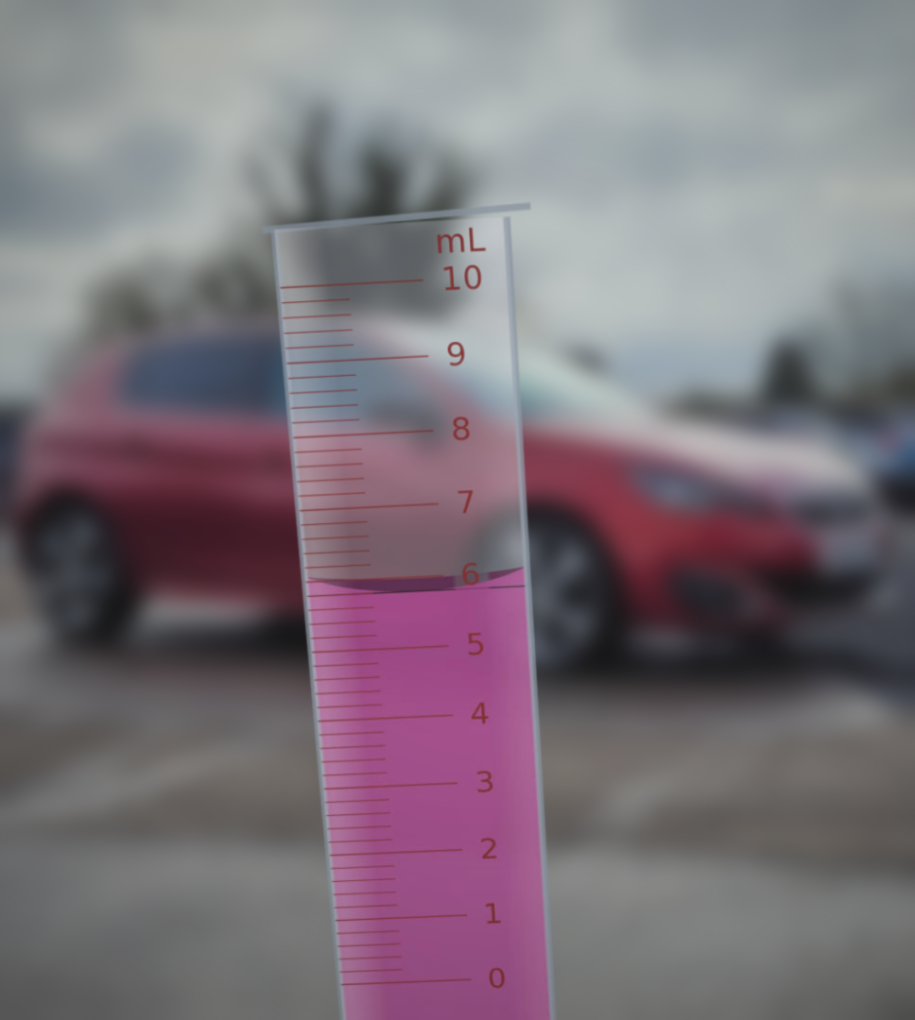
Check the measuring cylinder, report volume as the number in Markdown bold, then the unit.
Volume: **5.8** mL
